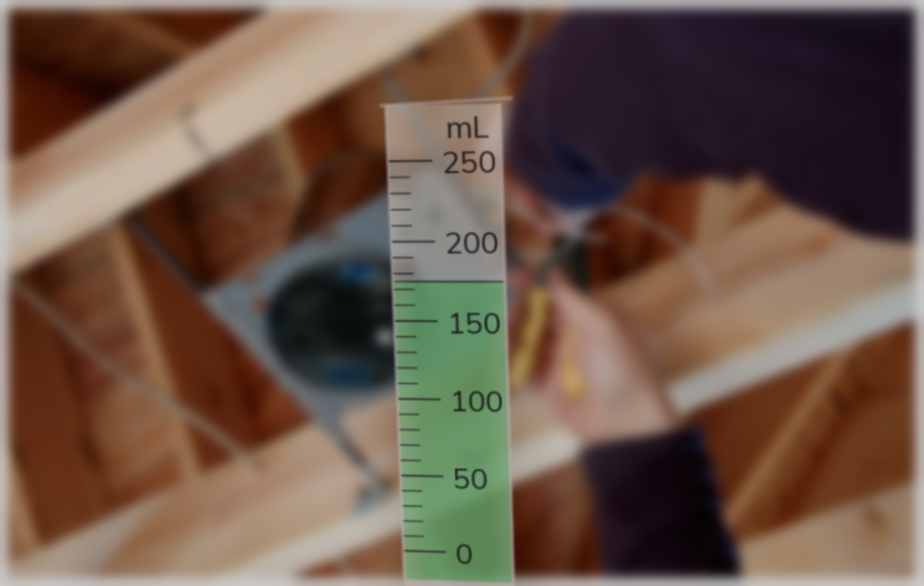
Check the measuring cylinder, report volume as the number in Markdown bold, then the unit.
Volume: **175** mL
